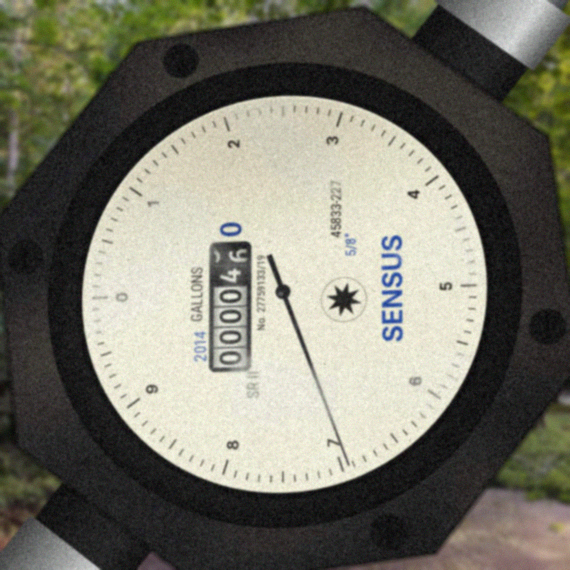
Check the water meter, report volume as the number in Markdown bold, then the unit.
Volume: **456.9** gal
